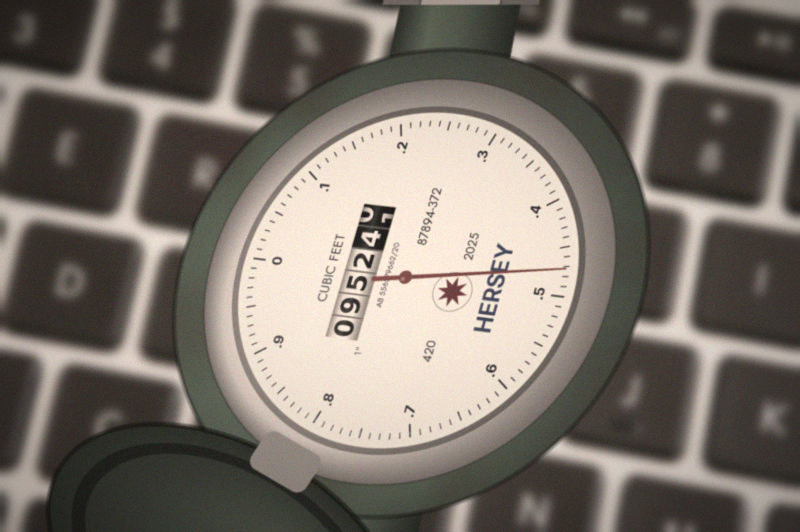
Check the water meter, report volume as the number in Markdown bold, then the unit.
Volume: **95240.47** ft³
